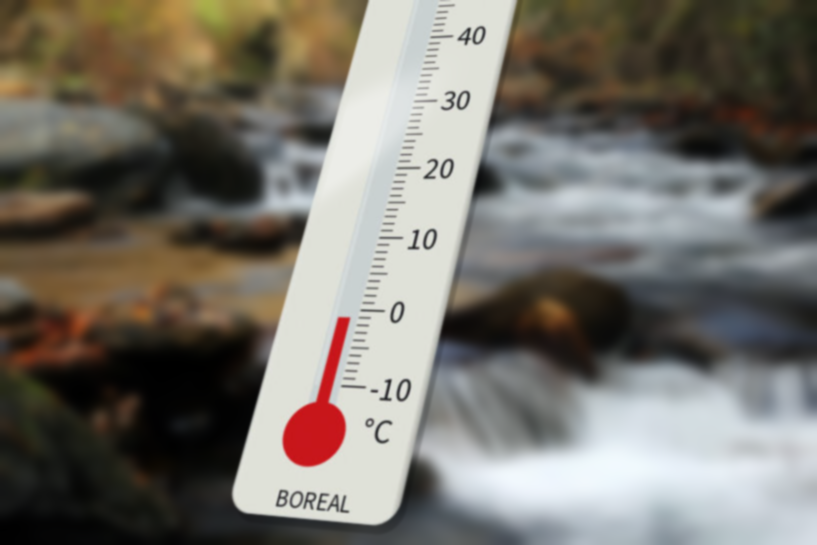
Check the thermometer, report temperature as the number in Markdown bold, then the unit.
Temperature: **-1** °C
